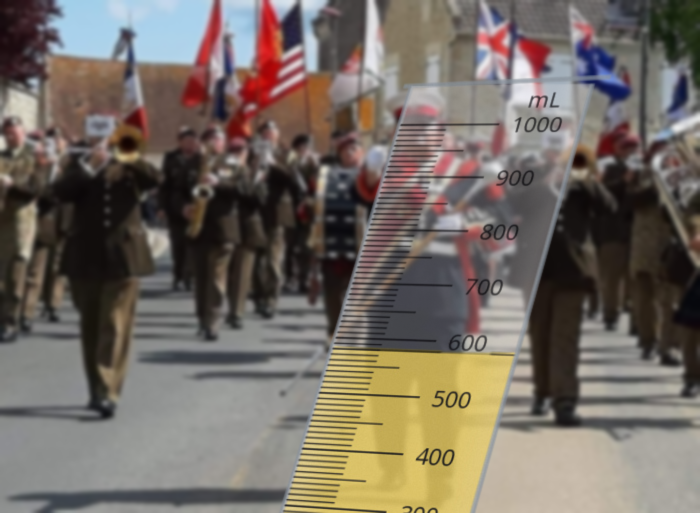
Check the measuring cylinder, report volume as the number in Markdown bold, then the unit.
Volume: **580** mL
